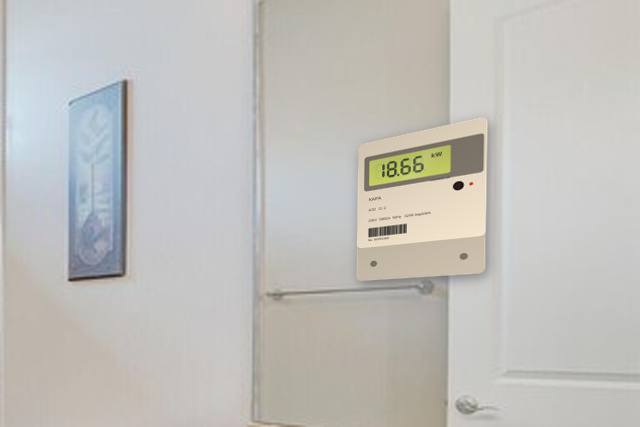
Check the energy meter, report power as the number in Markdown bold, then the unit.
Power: **18.66** kW
